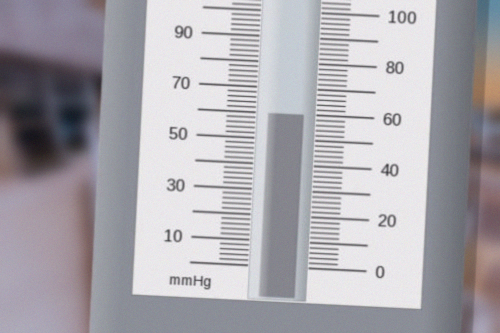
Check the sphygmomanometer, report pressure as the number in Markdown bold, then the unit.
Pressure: **60** mmHg
